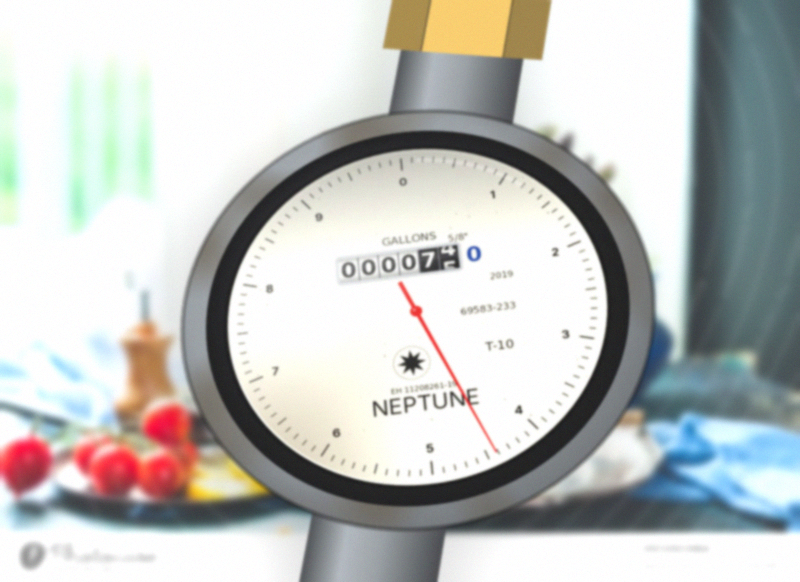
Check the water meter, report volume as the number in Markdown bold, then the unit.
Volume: **744.4** gal
